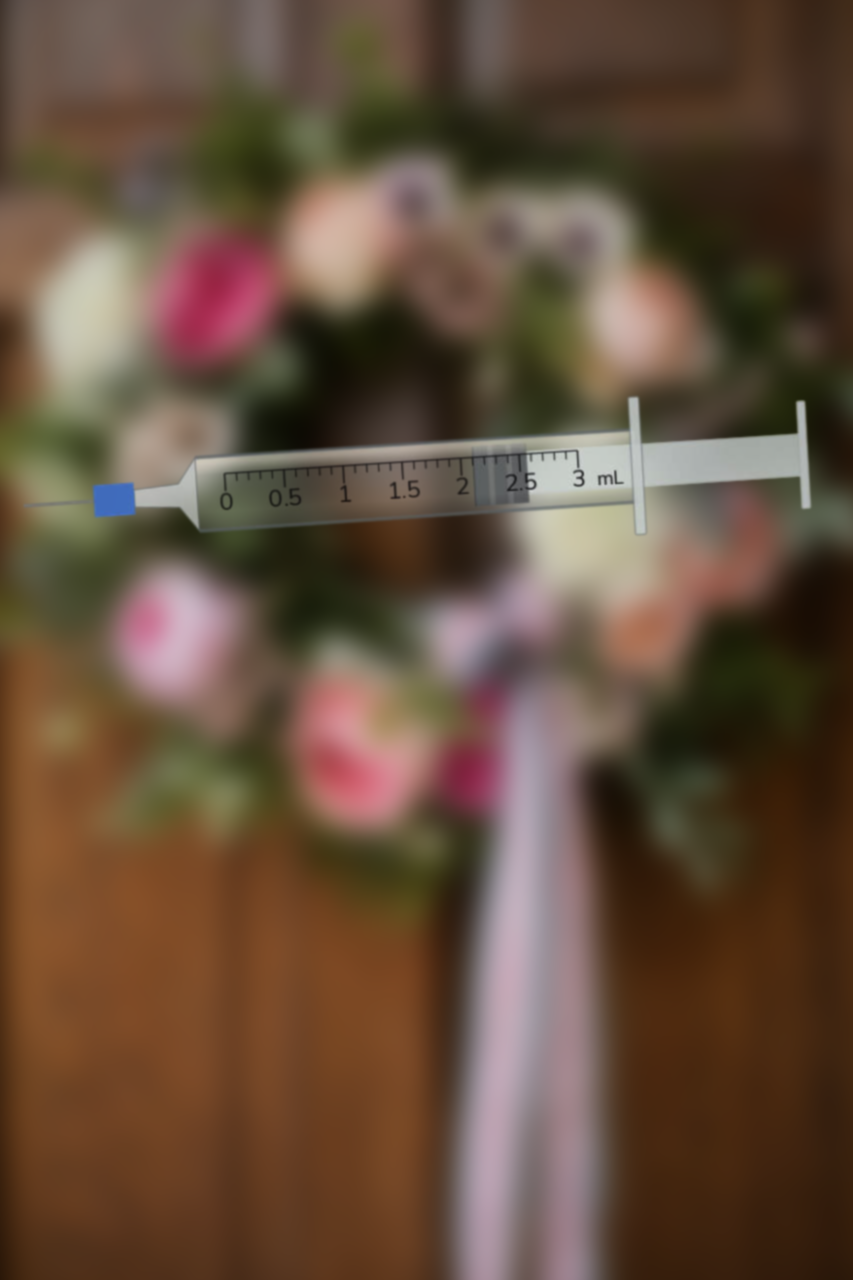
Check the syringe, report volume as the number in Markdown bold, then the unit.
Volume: **2.1** mL
